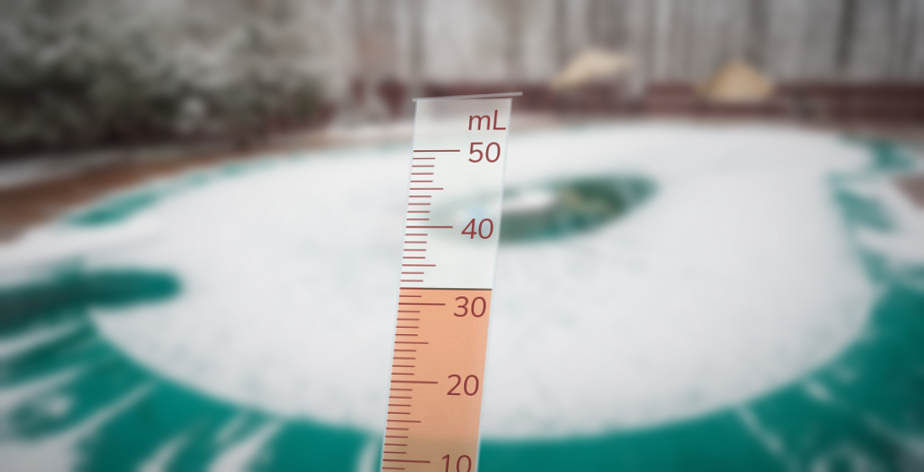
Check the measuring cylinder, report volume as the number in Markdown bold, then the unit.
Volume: **32** mL
